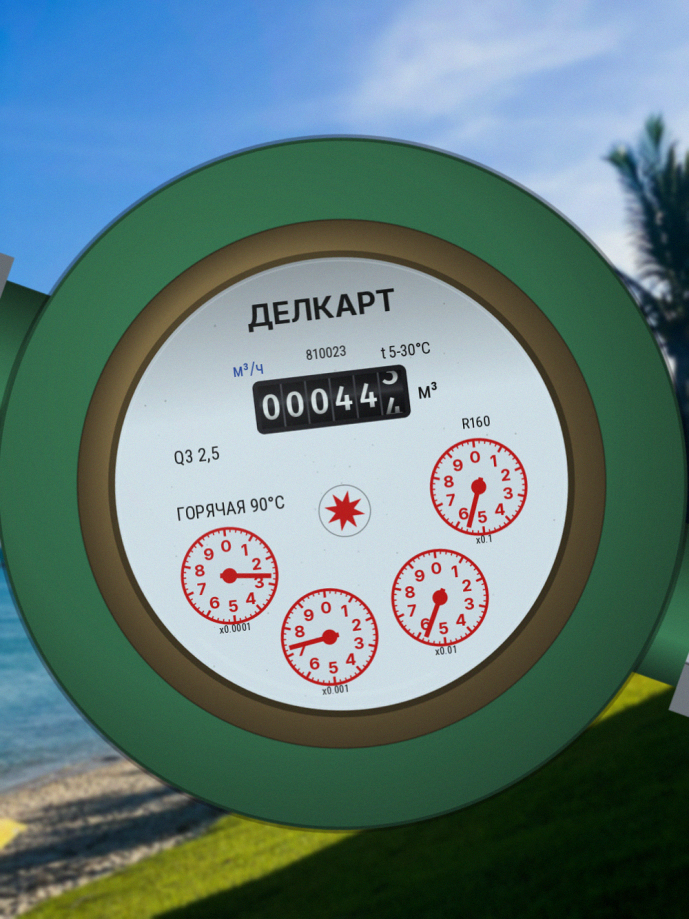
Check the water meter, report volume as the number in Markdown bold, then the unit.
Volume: **443.5572** m³
